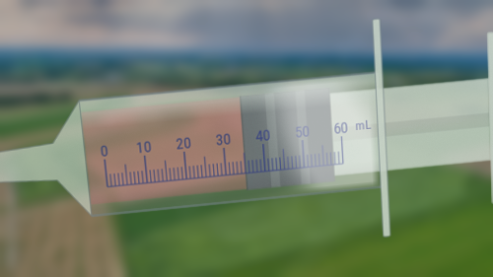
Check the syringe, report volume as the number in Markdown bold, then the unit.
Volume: **35** mL
